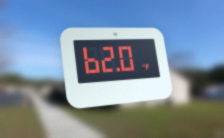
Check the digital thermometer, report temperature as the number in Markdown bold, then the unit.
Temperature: **62.0** °F
